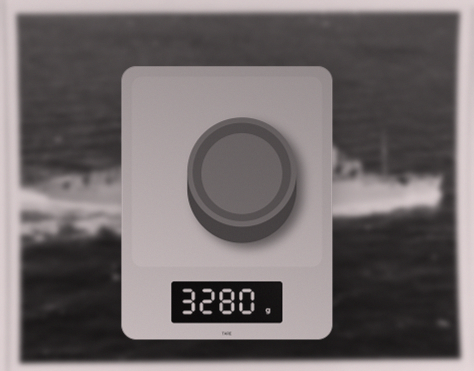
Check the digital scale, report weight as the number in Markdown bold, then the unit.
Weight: **3280** g
